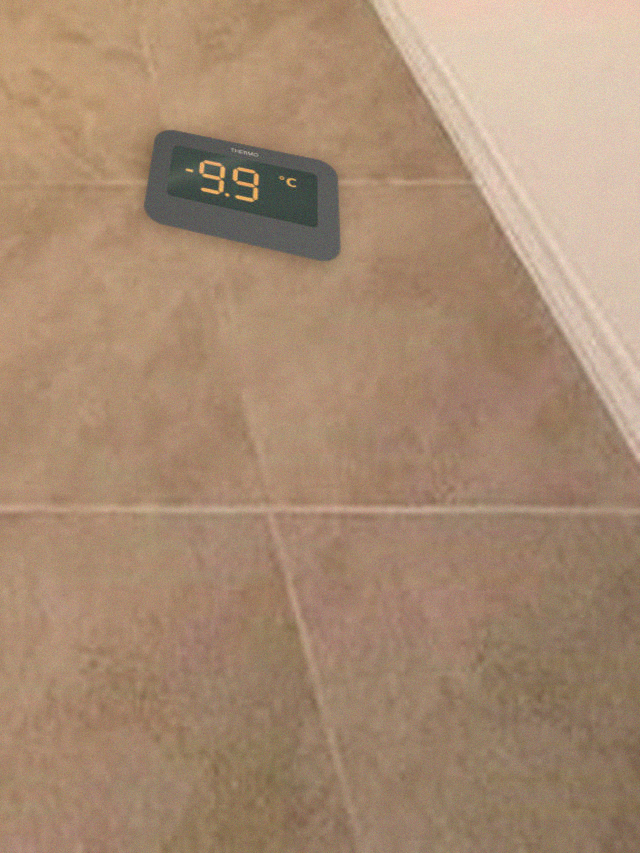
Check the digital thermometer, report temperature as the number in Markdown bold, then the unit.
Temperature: **-9.9** °C
